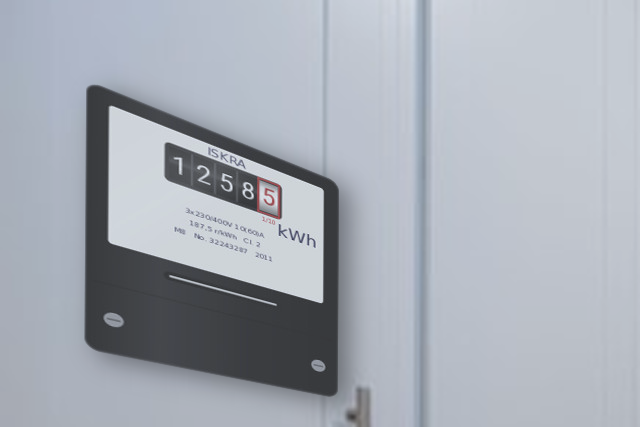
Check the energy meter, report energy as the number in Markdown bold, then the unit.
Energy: **1258.5** kWh
